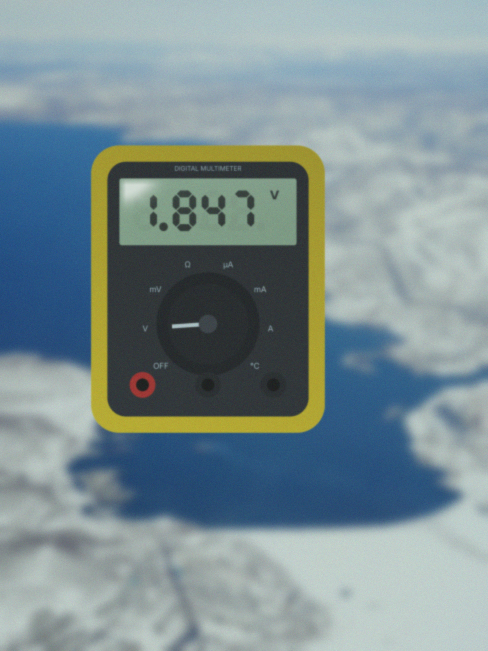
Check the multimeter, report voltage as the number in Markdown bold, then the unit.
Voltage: **1.847** V
